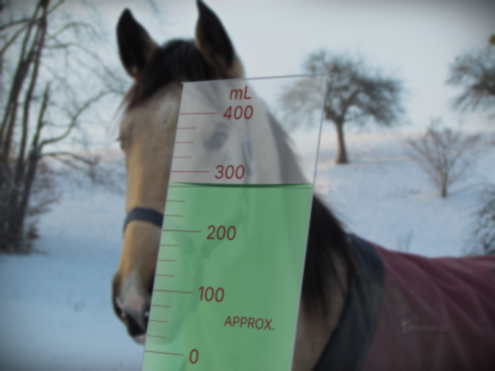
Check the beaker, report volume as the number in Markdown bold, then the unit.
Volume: **275** mL
